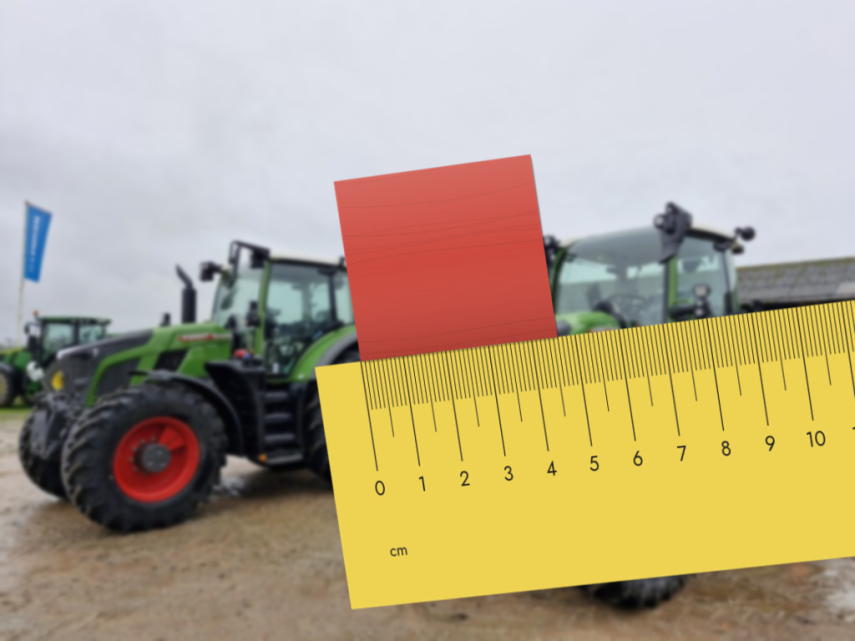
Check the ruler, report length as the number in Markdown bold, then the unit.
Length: **4.6** cm
